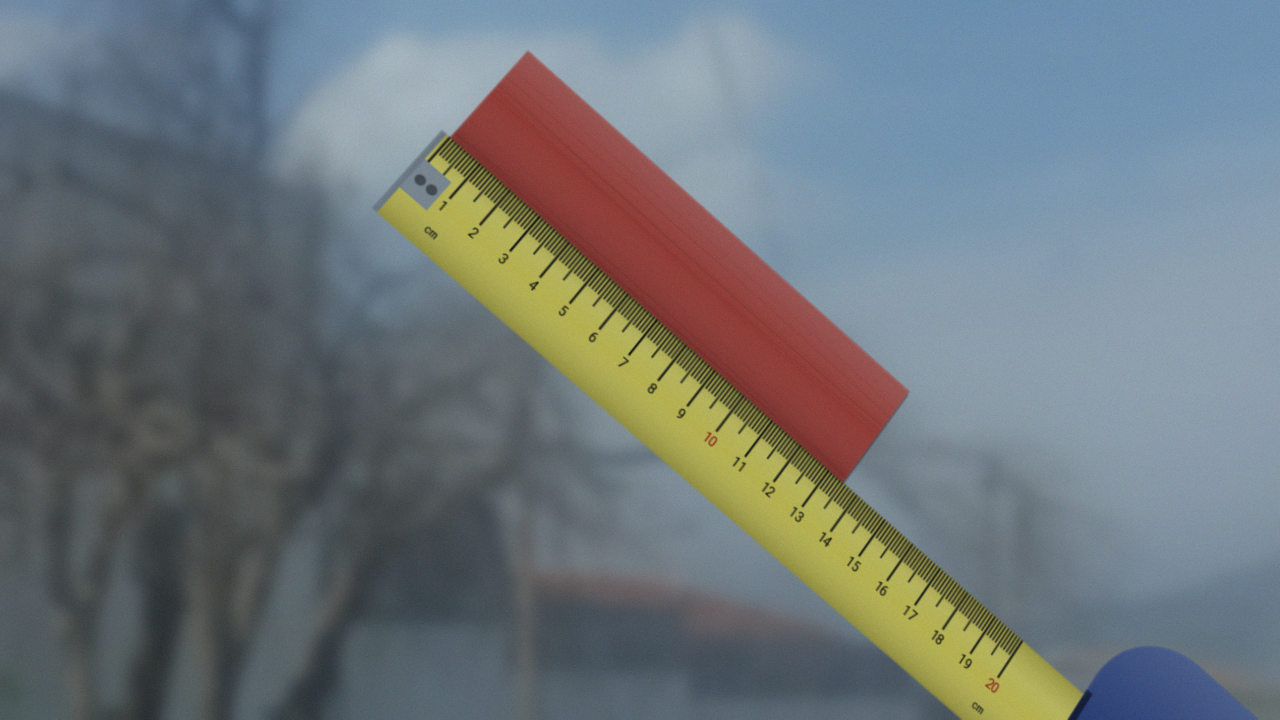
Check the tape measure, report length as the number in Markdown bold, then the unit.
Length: **13.5** cm
